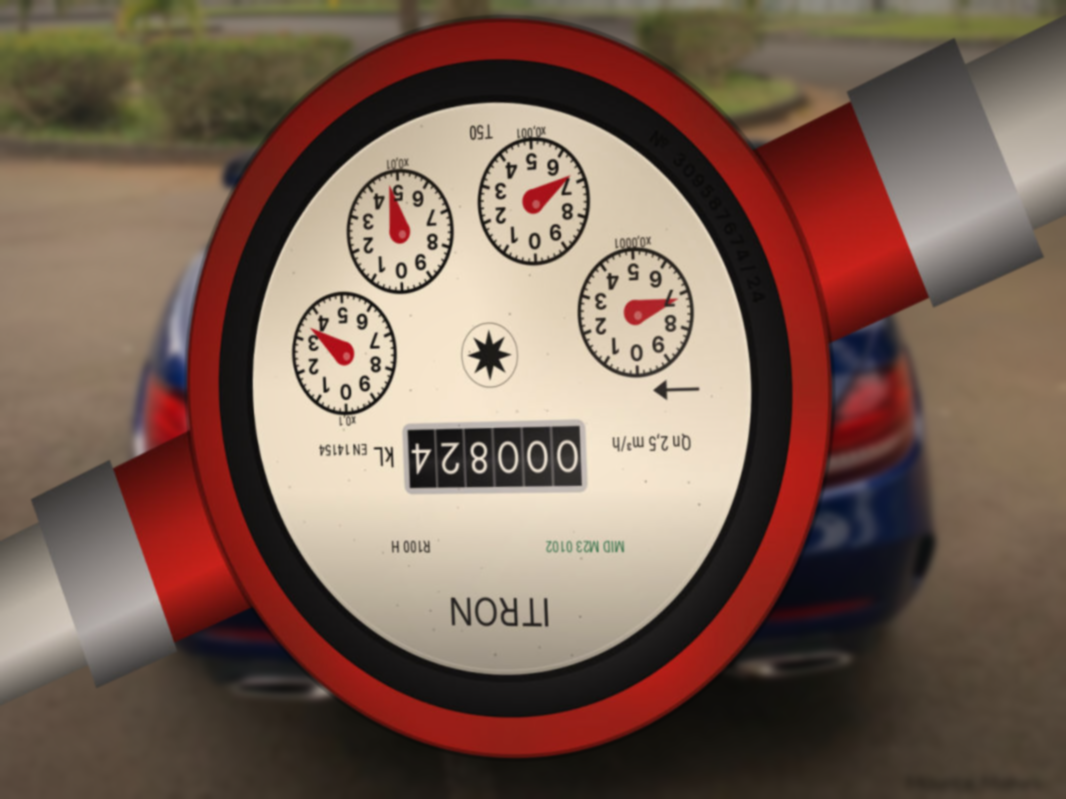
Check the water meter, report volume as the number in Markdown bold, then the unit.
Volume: **824.3467** kL
